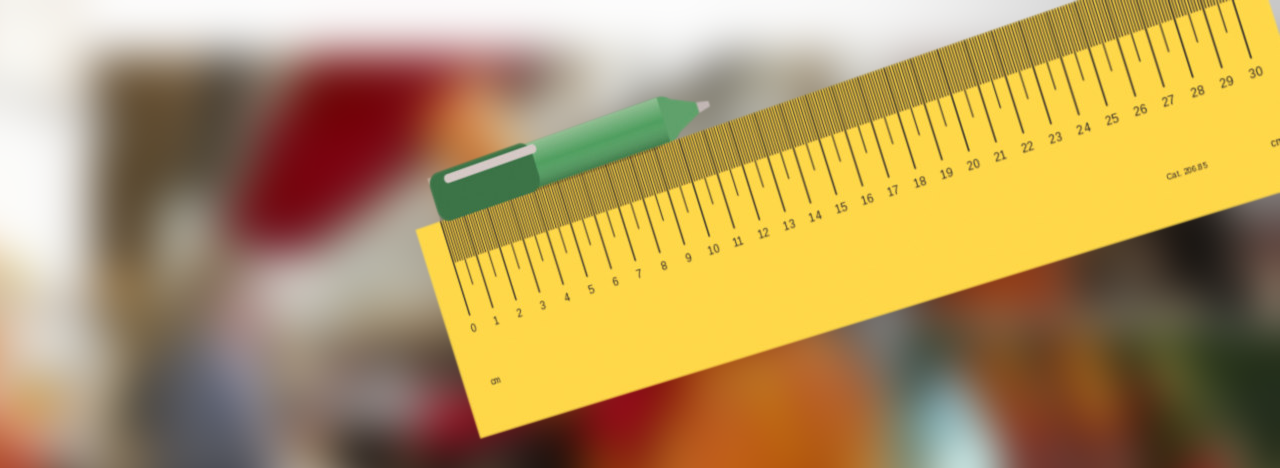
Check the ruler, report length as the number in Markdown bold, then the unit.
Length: **11.5** cm
